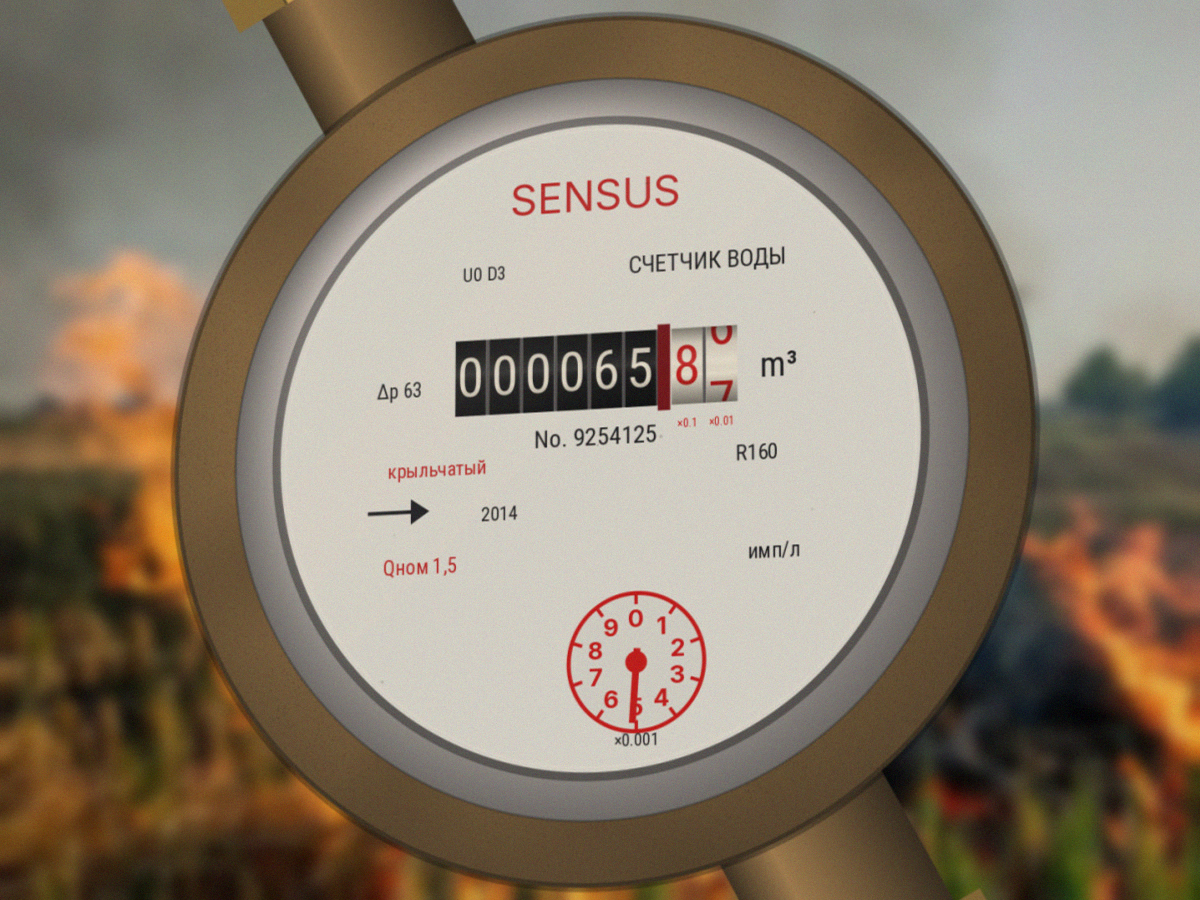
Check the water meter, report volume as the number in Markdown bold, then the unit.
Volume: **65.865** m³
